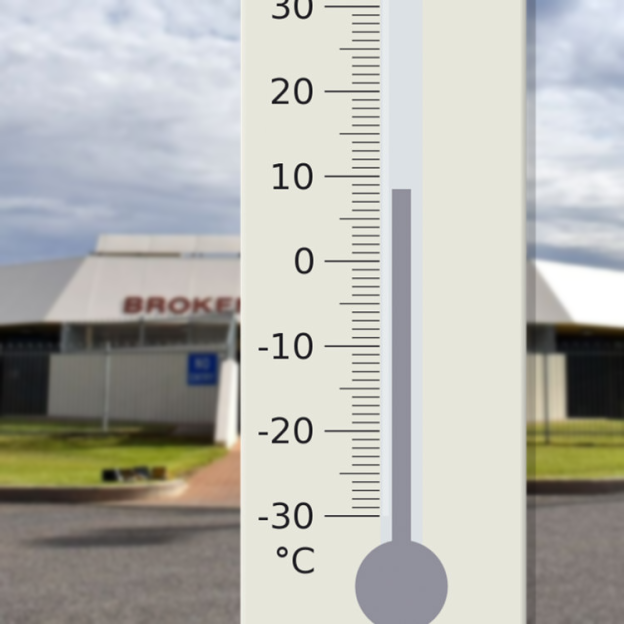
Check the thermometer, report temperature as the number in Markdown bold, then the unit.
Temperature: **8.5** °C
